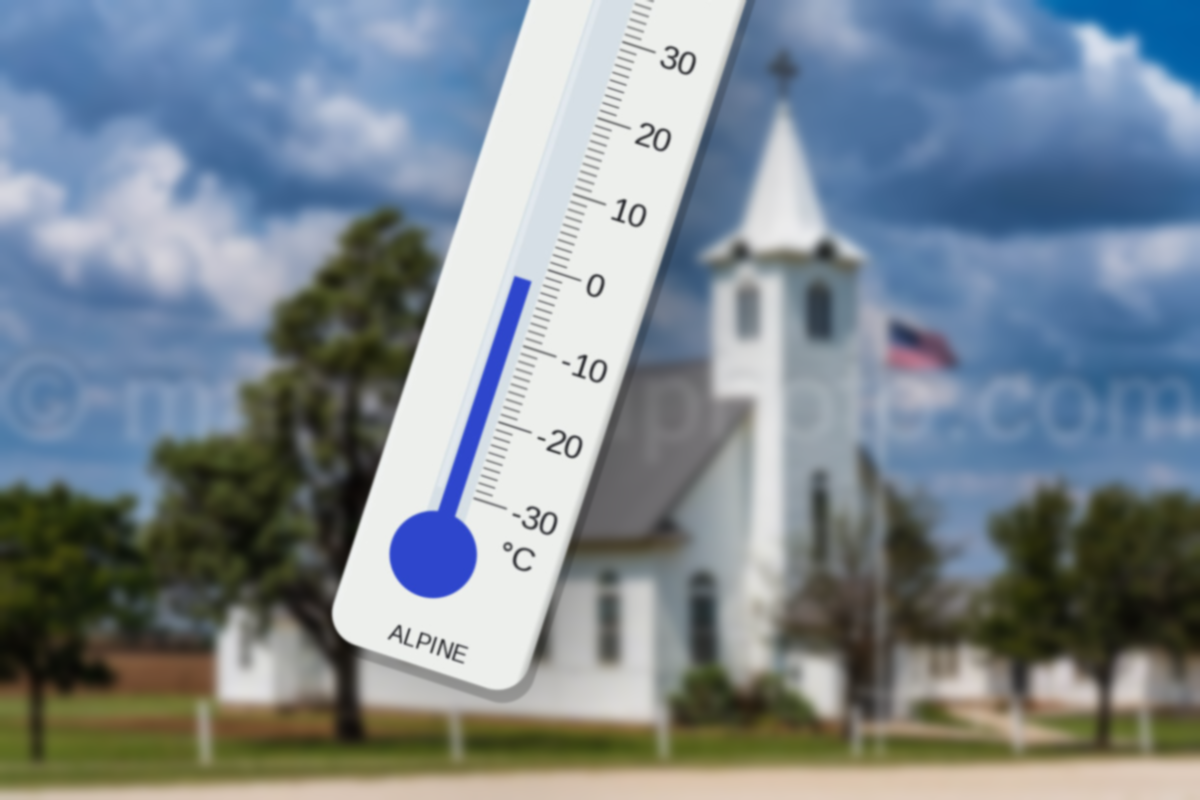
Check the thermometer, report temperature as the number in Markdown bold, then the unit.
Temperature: **-2** °C
